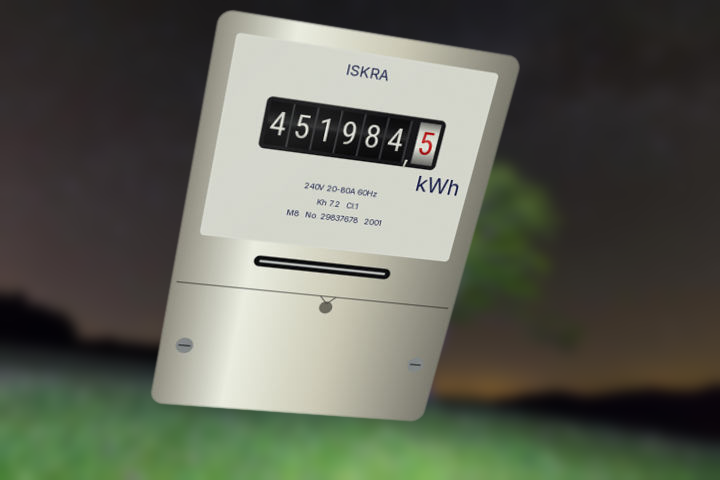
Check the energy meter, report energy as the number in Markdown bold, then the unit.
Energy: **451984.5** kWh
